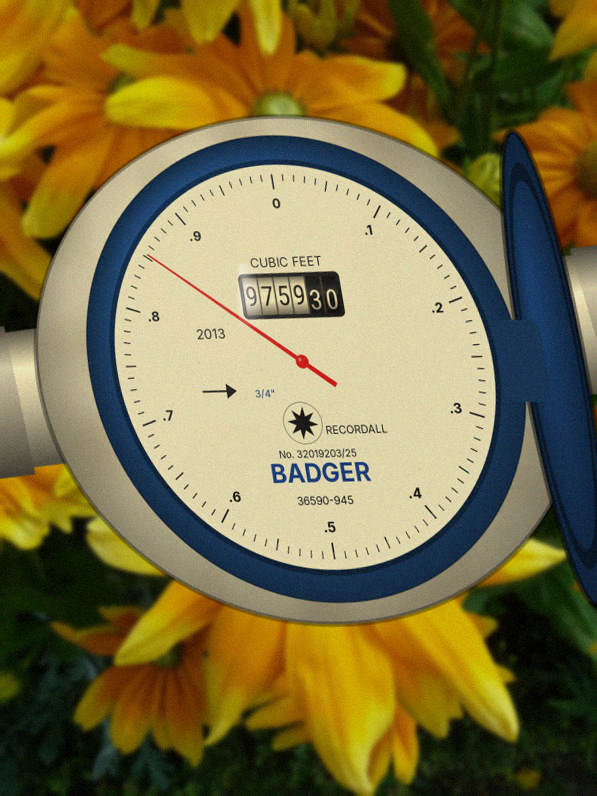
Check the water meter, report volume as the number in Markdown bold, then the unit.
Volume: **975929.85** ft³
